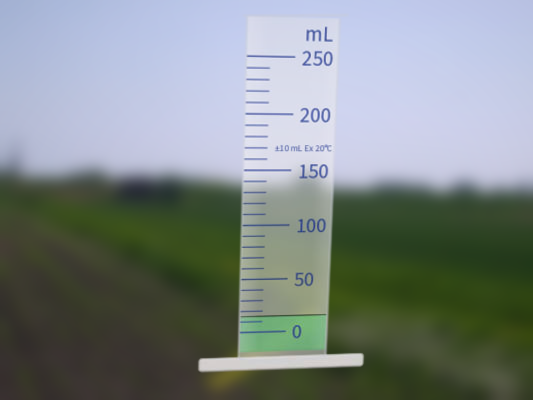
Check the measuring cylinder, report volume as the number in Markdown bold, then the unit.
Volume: **15** mL
